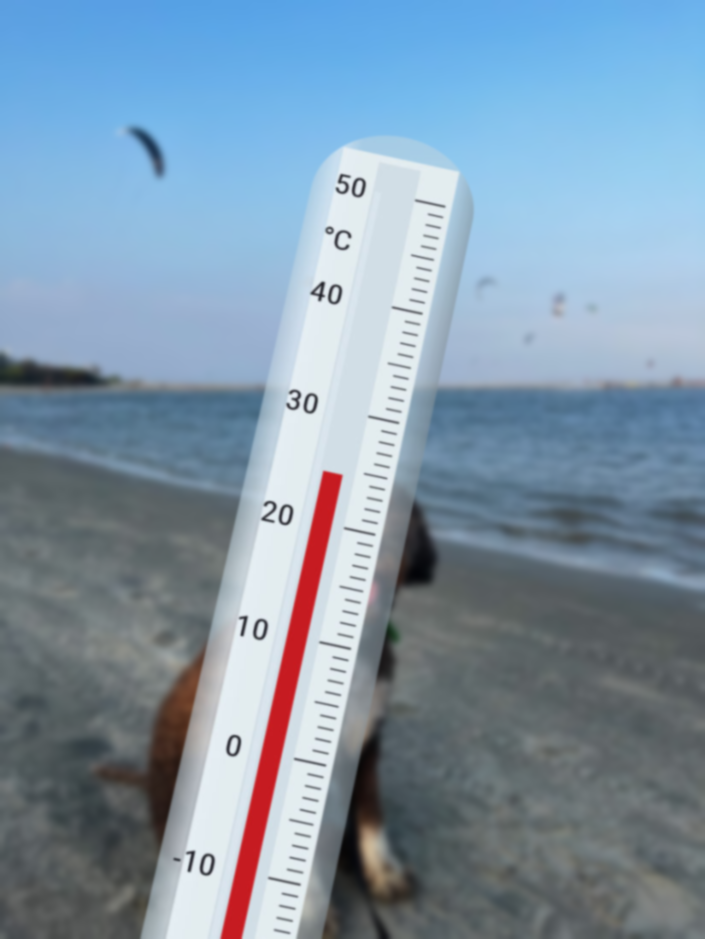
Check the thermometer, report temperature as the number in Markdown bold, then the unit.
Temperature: **24.5** °C
